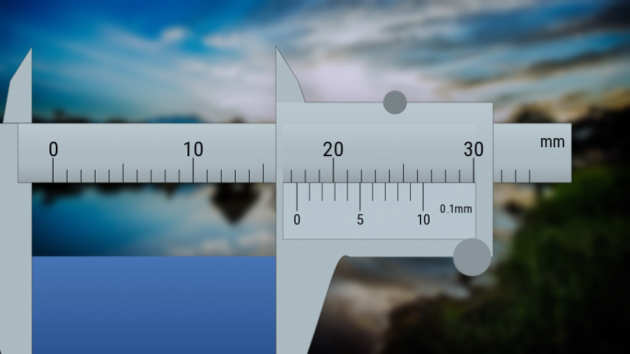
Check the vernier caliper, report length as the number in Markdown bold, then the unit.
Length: **17.4** mm
